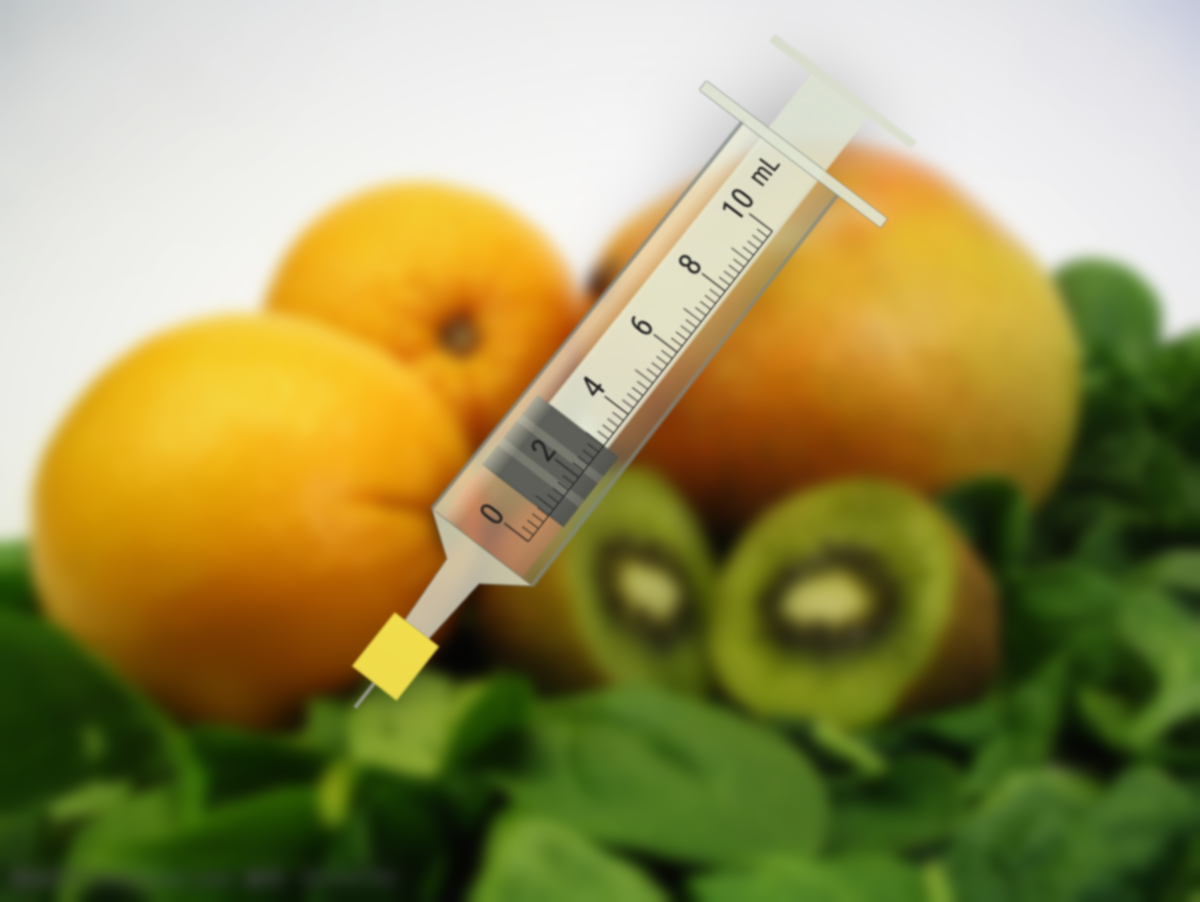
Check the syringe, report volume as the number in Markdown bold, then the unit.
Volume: **0.8** mL
